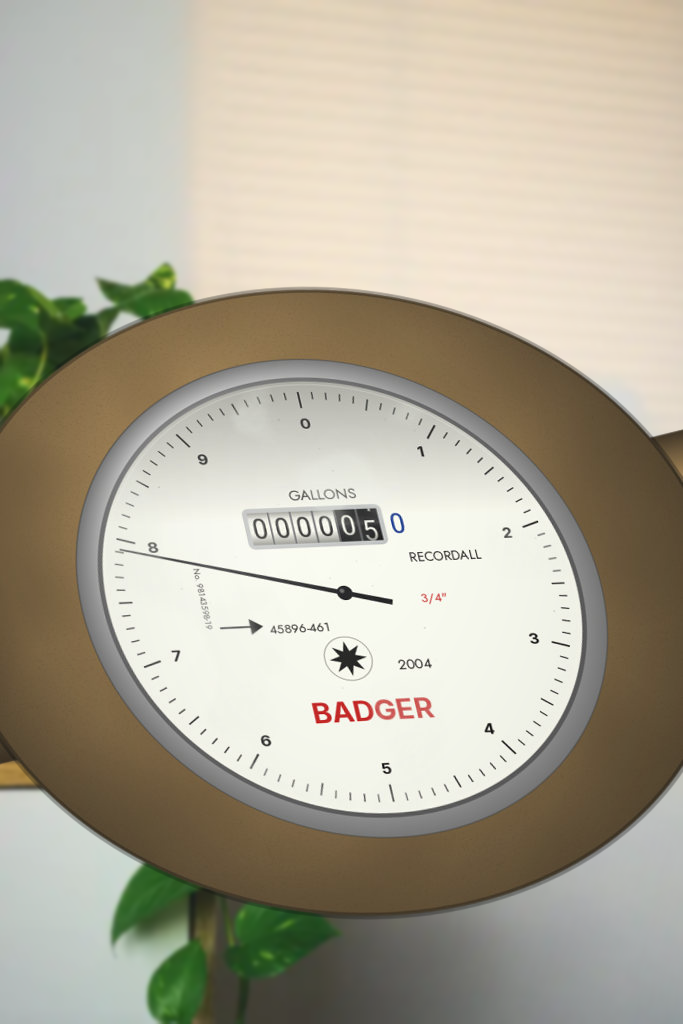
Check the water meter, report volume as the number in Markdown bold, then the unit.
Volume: **47.9** gal
